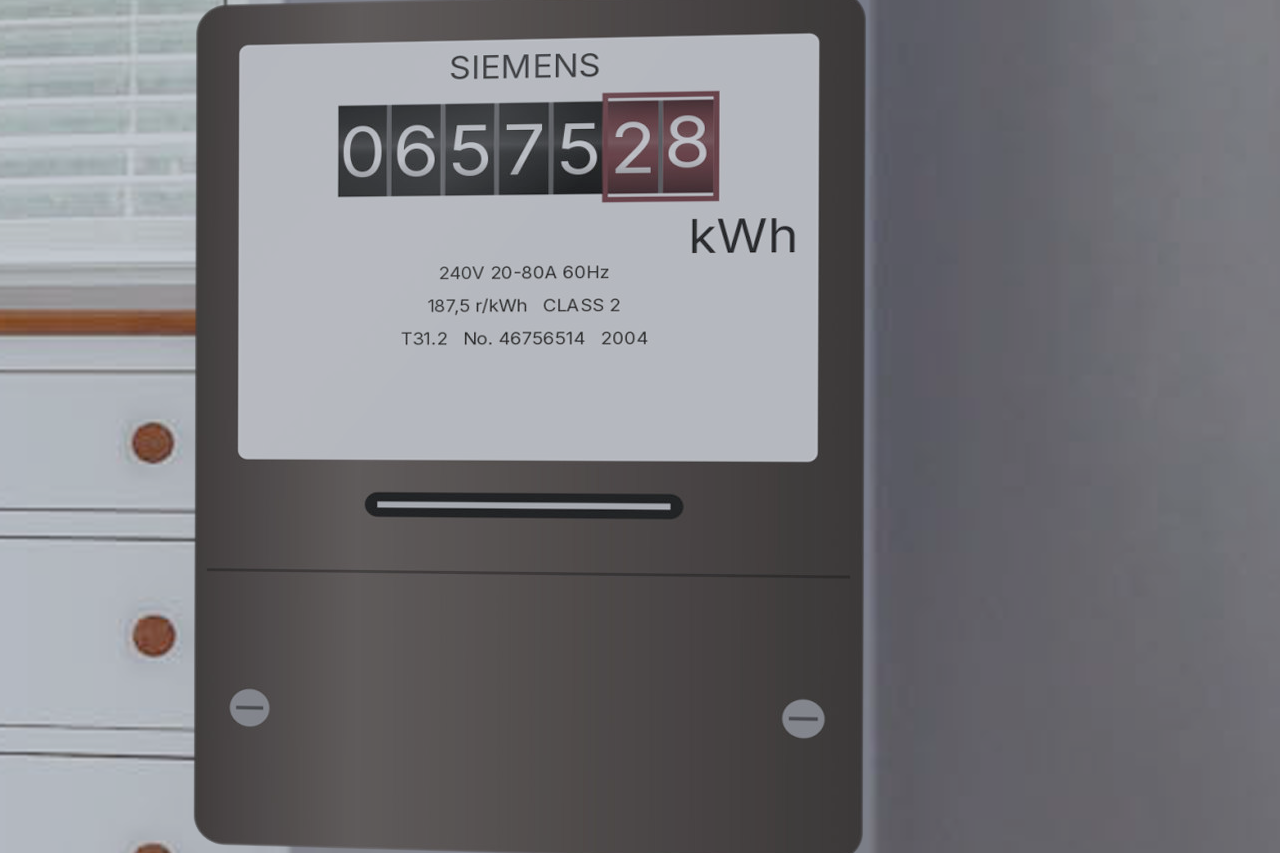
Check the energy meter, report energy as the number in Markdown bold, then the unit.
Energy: **6575.28** kWh
